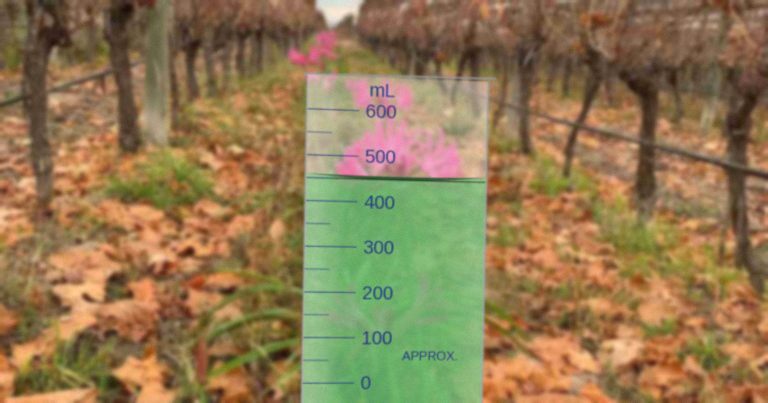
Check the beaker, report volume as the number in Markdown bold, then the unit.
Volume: **450** mL
